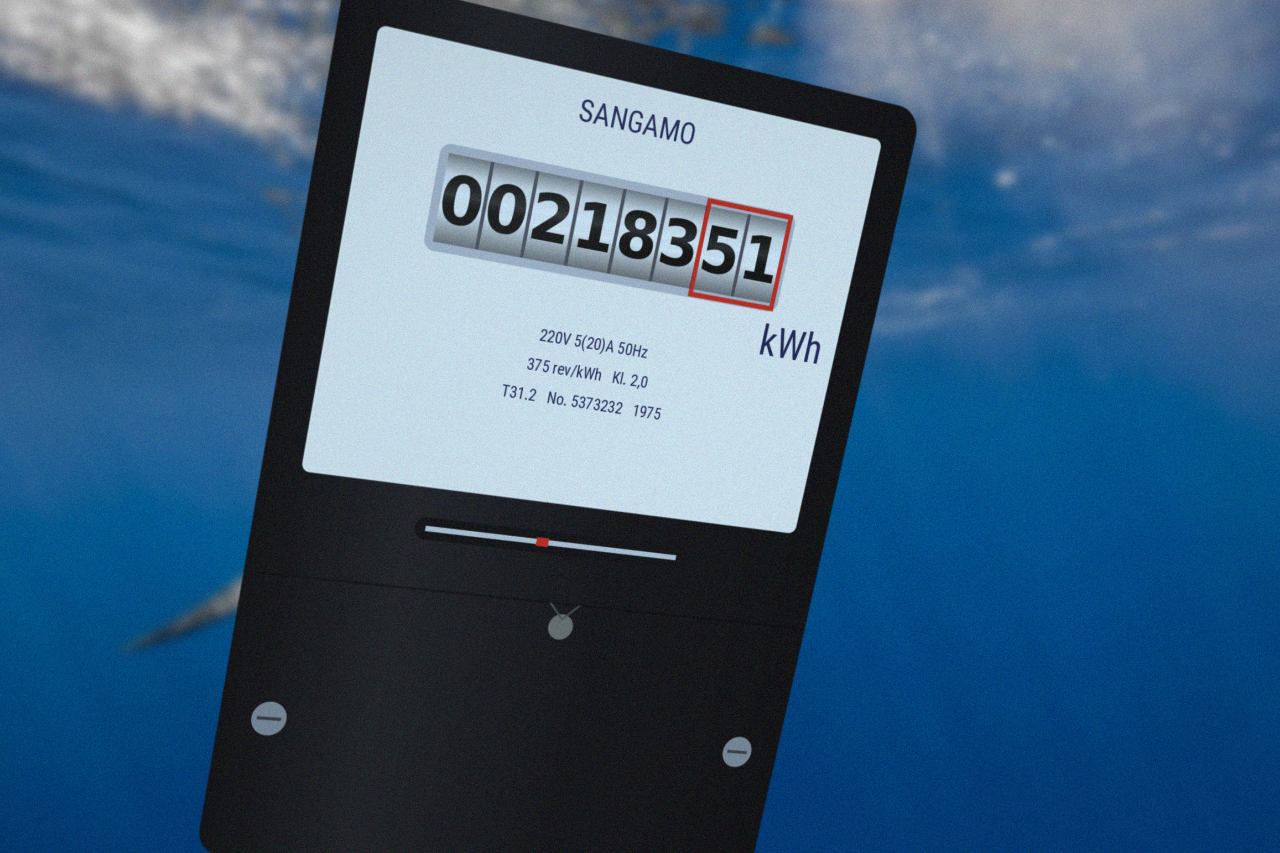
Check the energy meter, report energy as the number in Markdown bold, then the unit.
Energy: **2183.51** kWh
